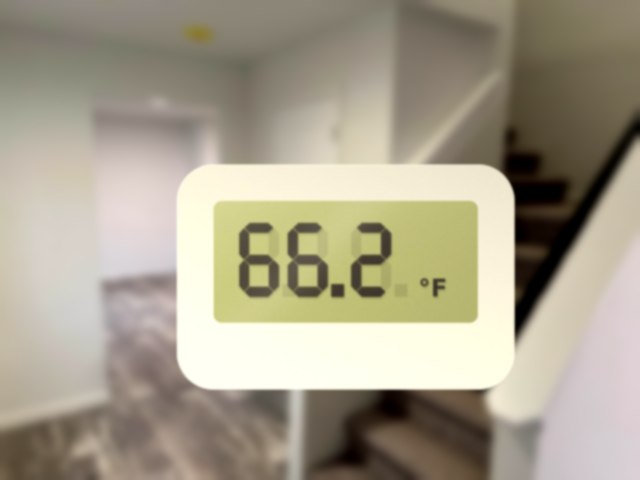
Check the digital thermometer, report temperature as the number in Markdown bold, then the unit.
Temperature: **66.2** °F
